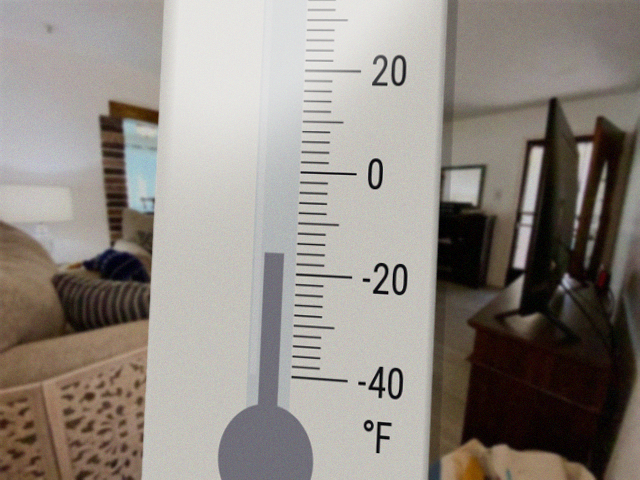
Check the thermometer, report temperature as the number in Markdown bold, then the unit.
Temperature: **-16** °F
